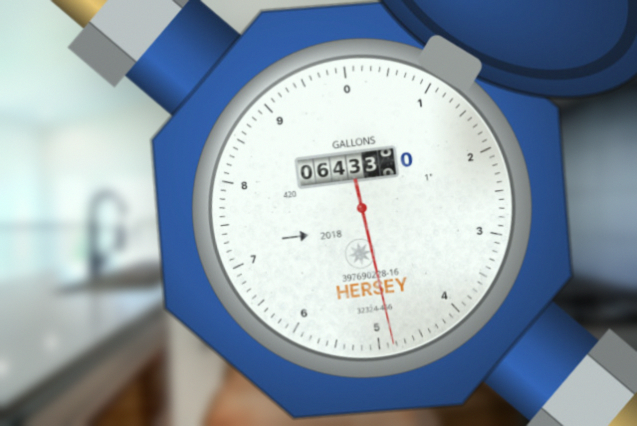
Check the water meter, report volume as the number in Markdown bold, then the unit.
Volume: **643384.8** gal
